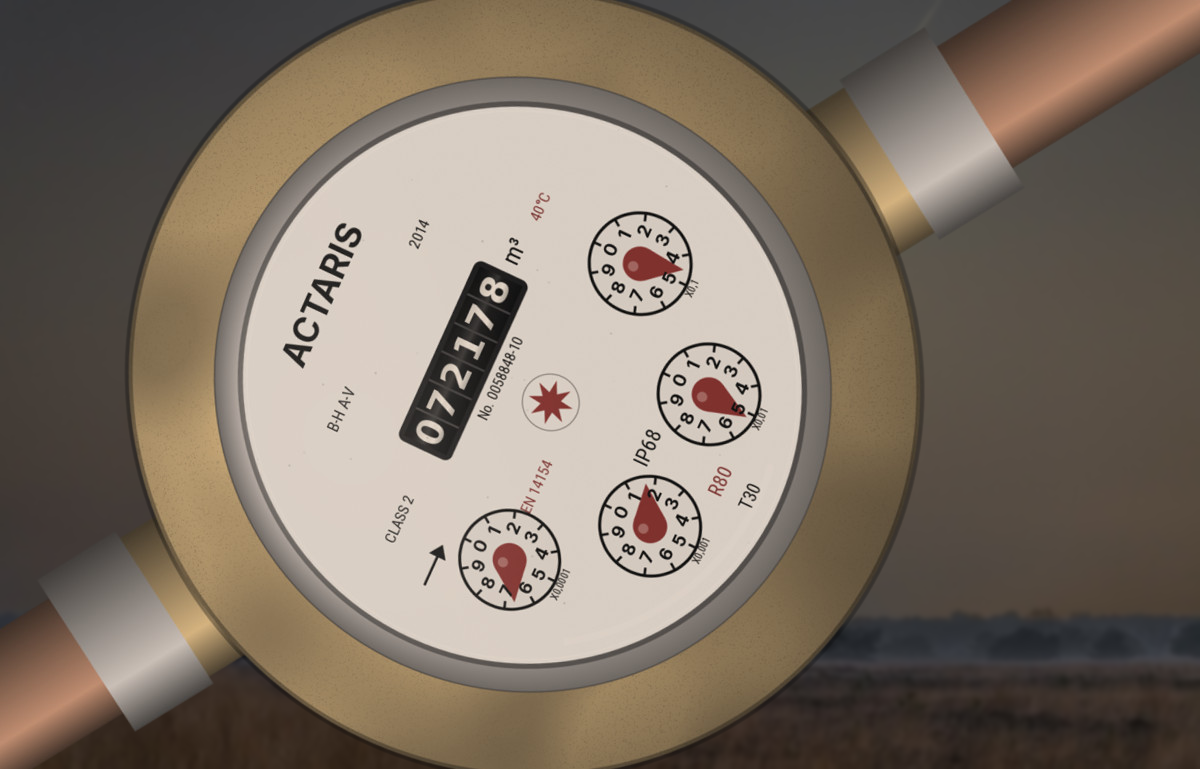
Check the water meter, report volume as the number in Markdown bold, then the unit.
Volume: **72178.4516** m³
